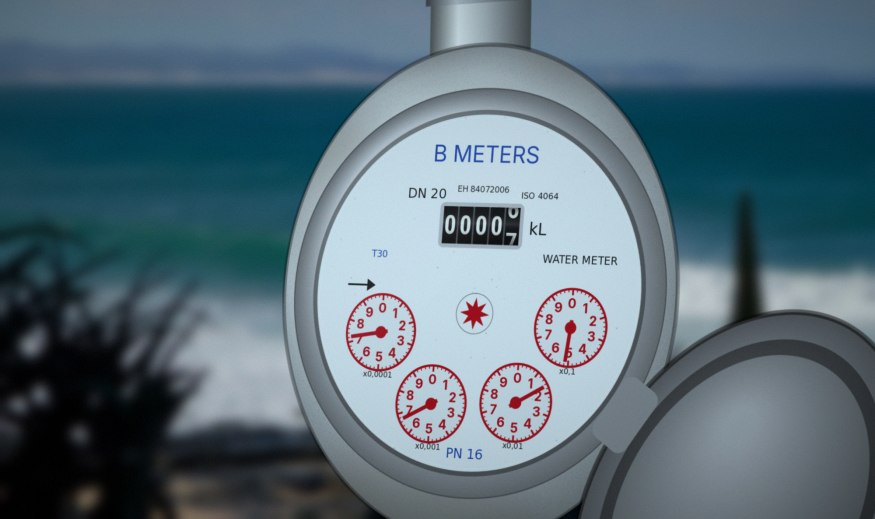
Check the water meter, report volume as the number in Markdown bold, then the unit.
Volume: **6.5167** kL
